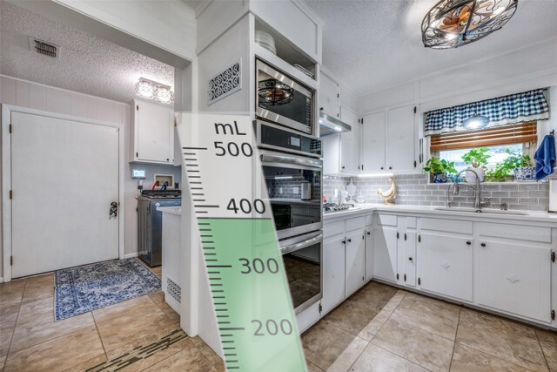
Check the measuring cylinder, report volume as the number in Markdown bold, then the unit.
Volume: **380** mL
